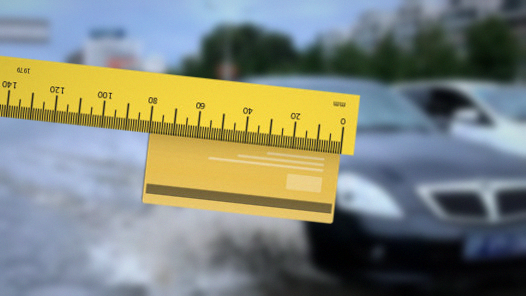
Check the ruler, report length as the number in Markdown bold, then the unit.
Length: **80** mm
